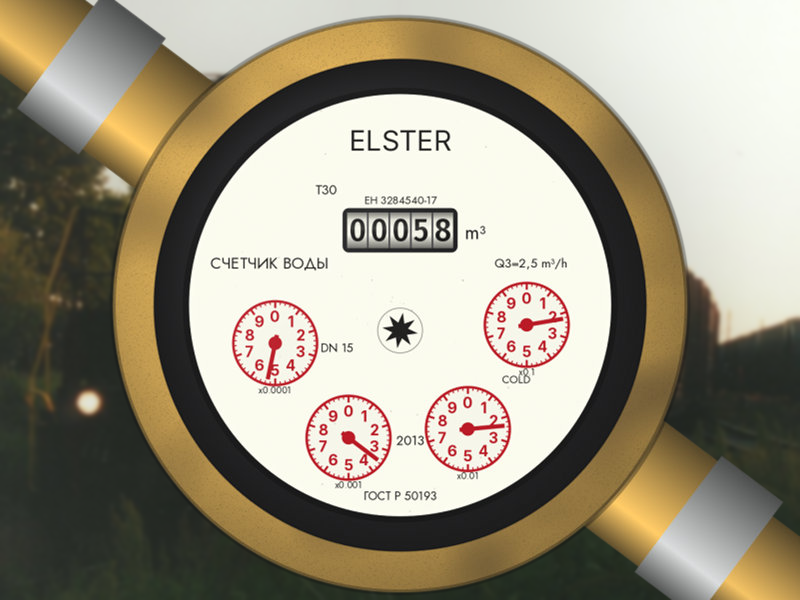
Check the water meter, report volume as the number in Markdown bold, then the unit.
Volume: **58.2235** m³
